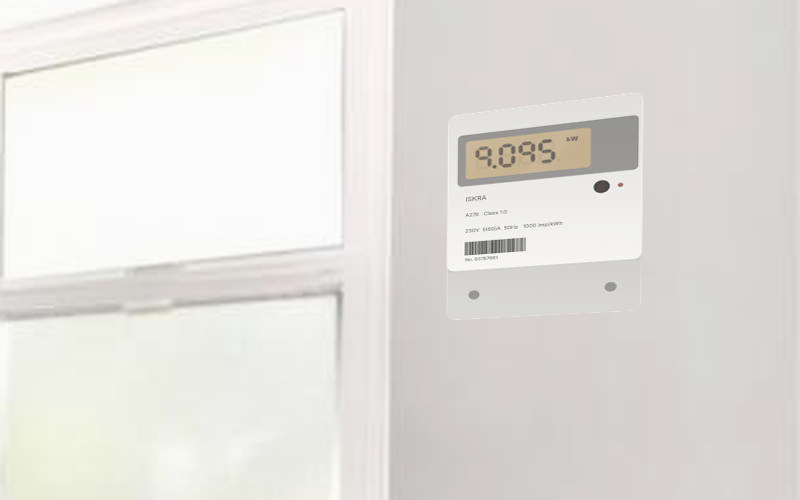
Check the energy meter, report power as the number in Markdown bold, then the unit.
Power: **9.095** kW
